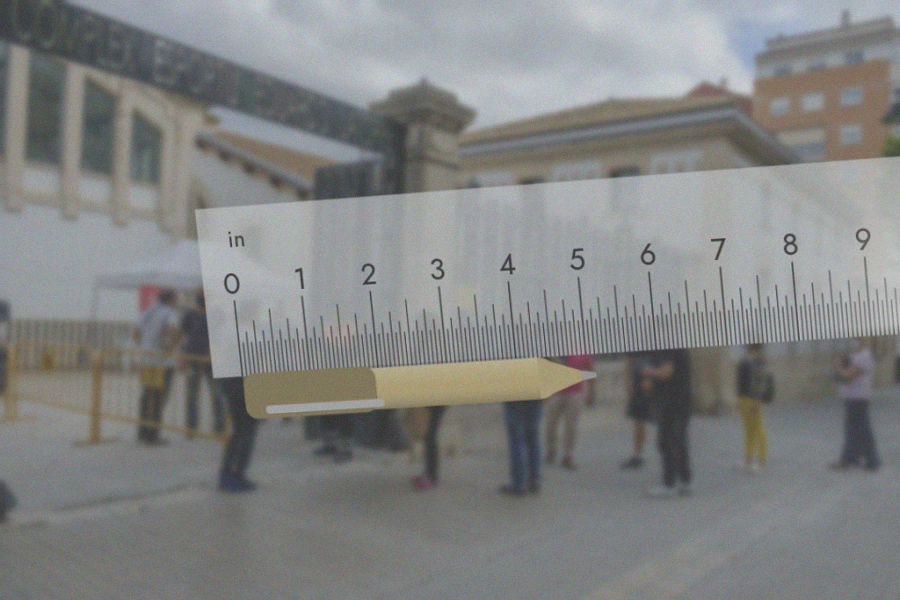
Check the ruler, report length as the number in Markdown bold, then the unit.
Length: **5.125** in
